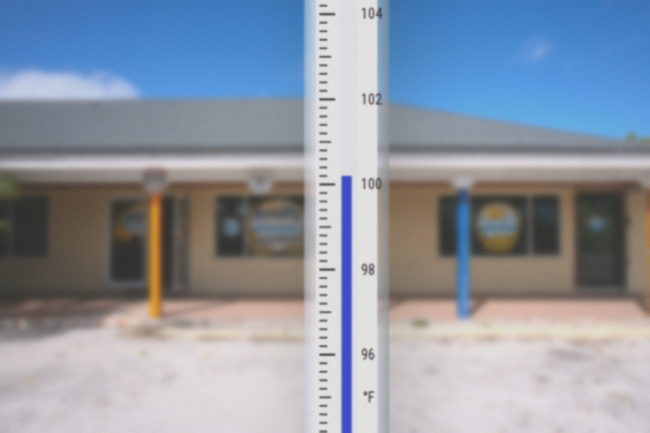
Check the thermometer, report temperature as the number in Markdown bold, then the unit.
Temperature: **100.2** °F
